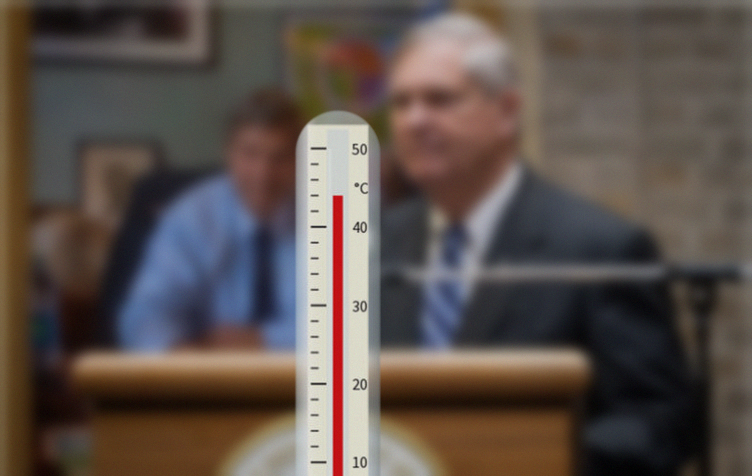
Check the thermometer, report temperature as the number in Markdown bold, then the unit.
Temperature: **44** °C
